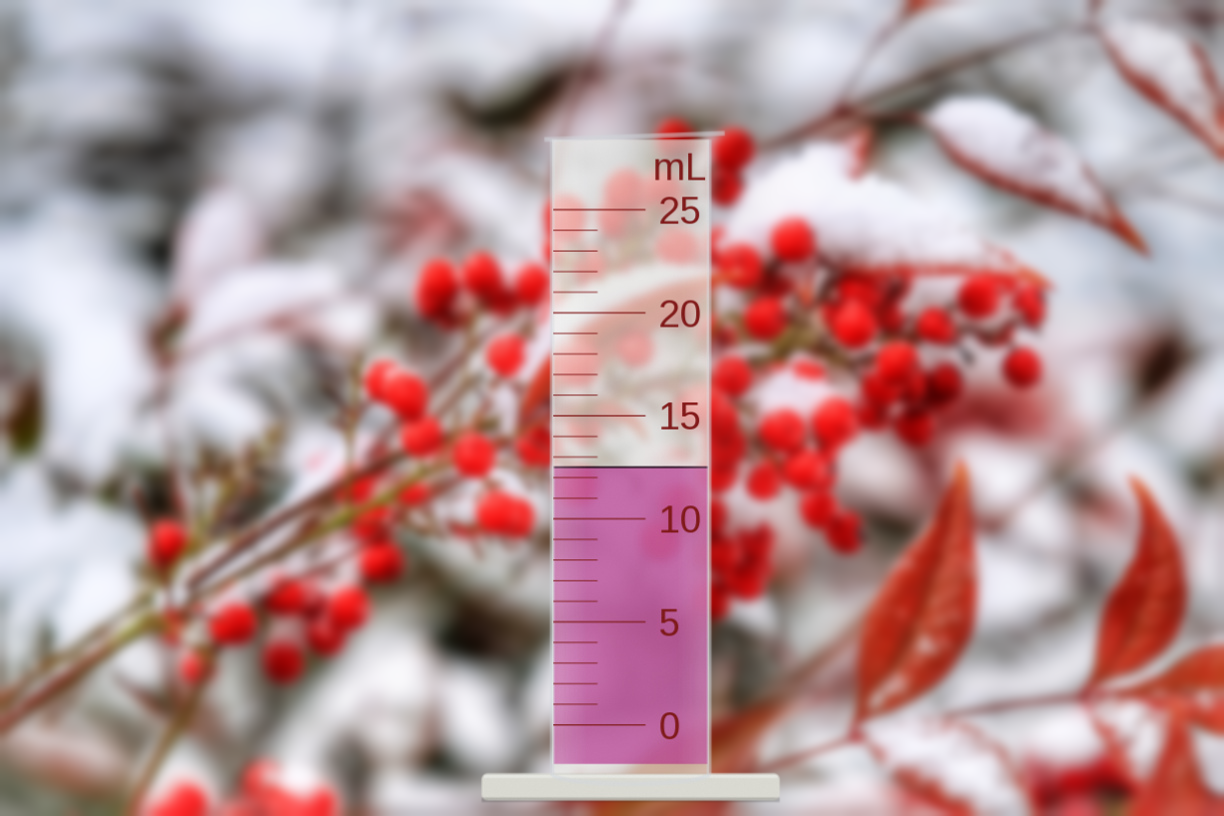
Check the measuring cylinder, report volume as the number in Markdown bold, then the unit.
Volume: **12.5** mL
